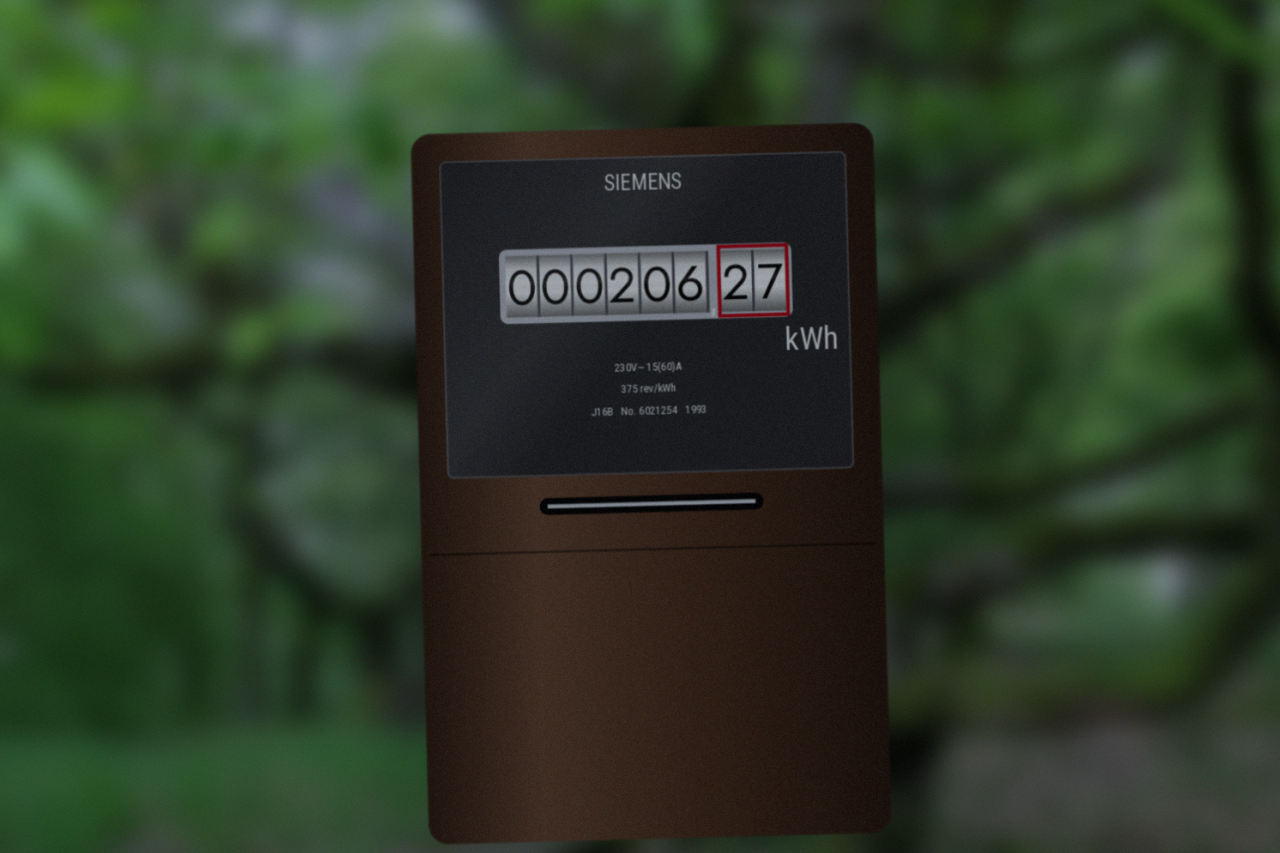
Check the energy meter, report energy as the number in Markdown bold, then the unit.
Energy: **206.27** kWh
